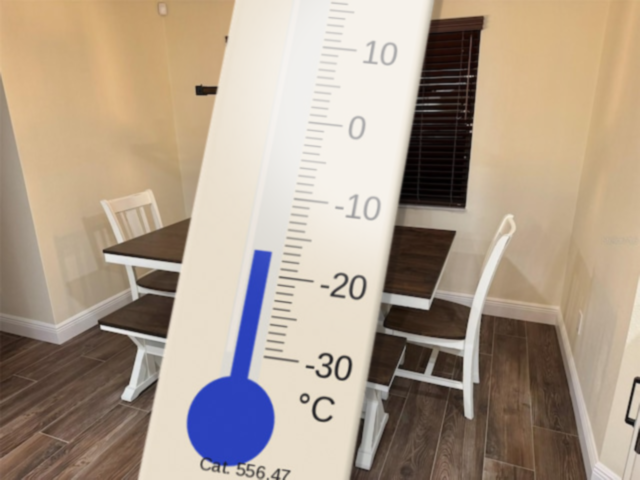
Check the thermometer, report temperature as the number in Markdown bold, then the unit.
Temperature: **-17** °C
